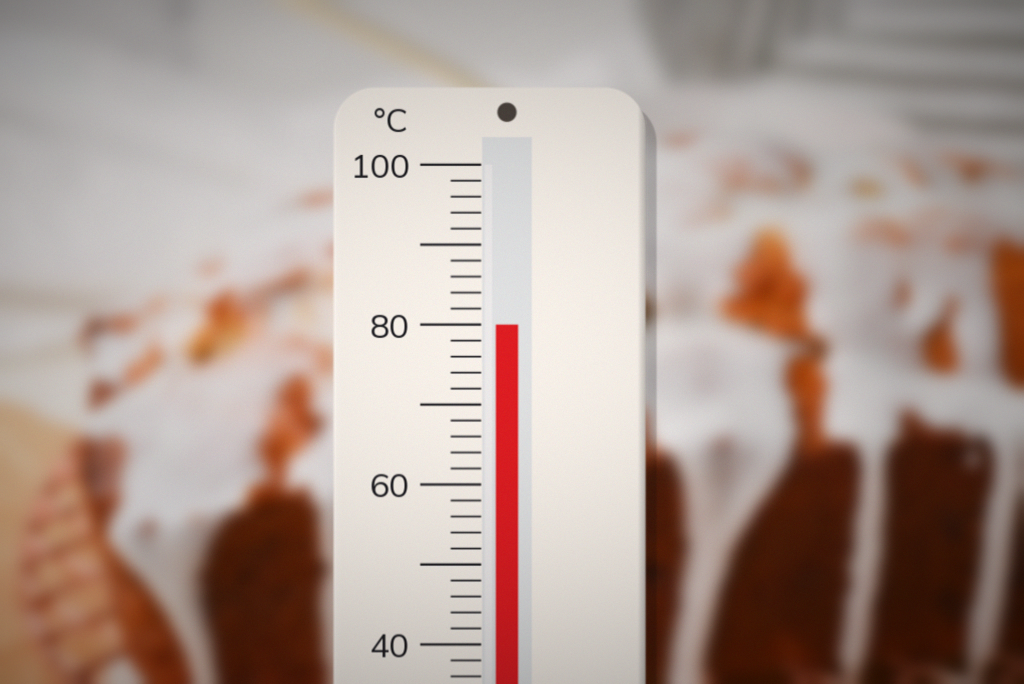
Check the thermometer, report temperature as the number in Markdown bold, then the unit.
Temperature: **80** °C
